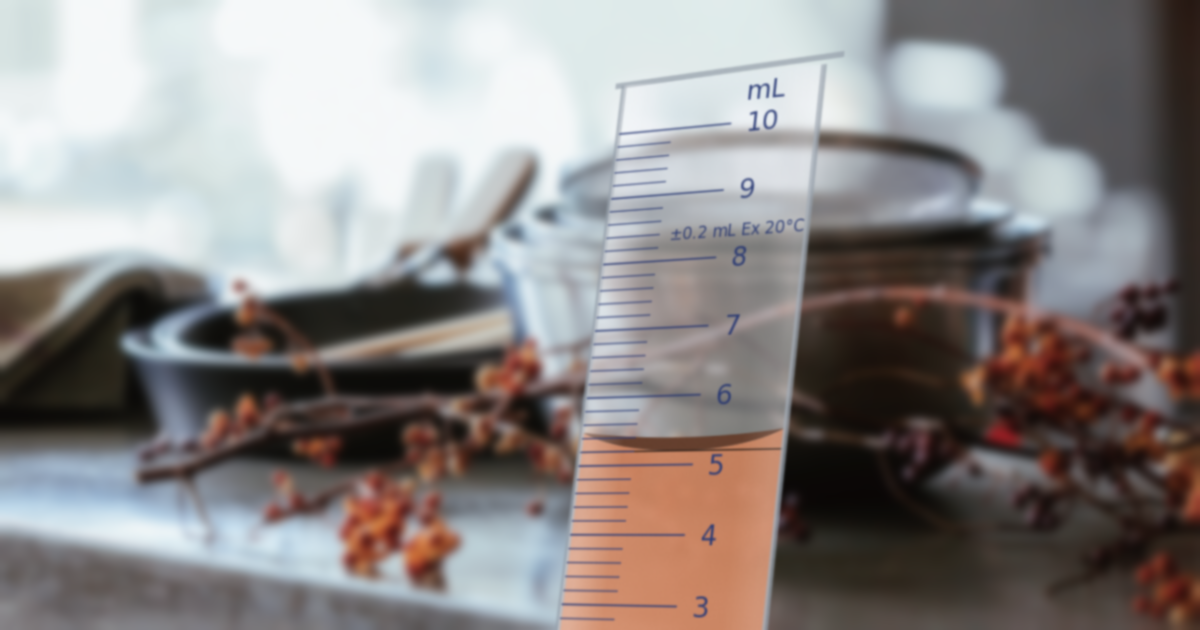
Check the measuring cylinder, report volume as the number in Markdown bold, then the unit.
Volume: **5.2** mL
